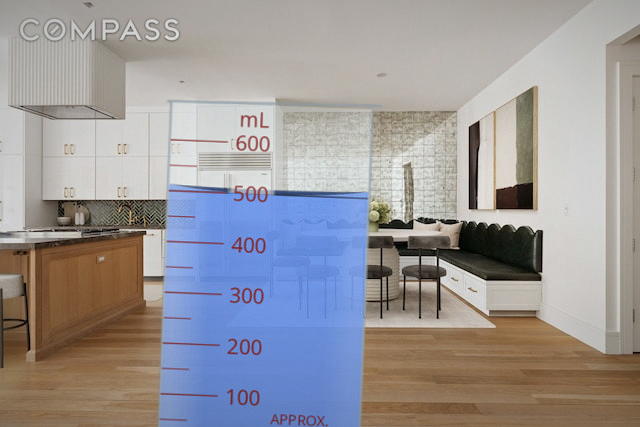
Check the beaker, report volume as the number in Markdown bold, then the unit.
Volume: **500** mL
